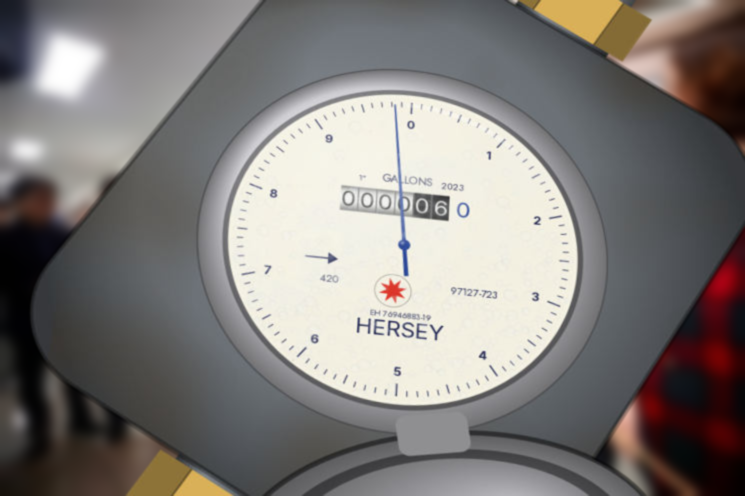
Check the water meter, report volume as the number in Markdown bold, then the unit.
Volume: **59.8** gal
